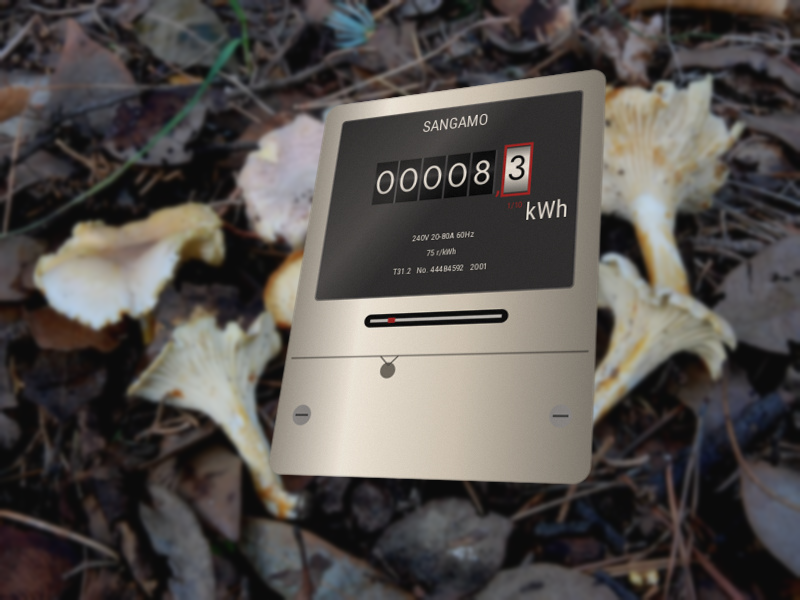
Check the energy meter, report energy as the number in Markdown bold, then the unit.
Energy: **8.3** kWh
